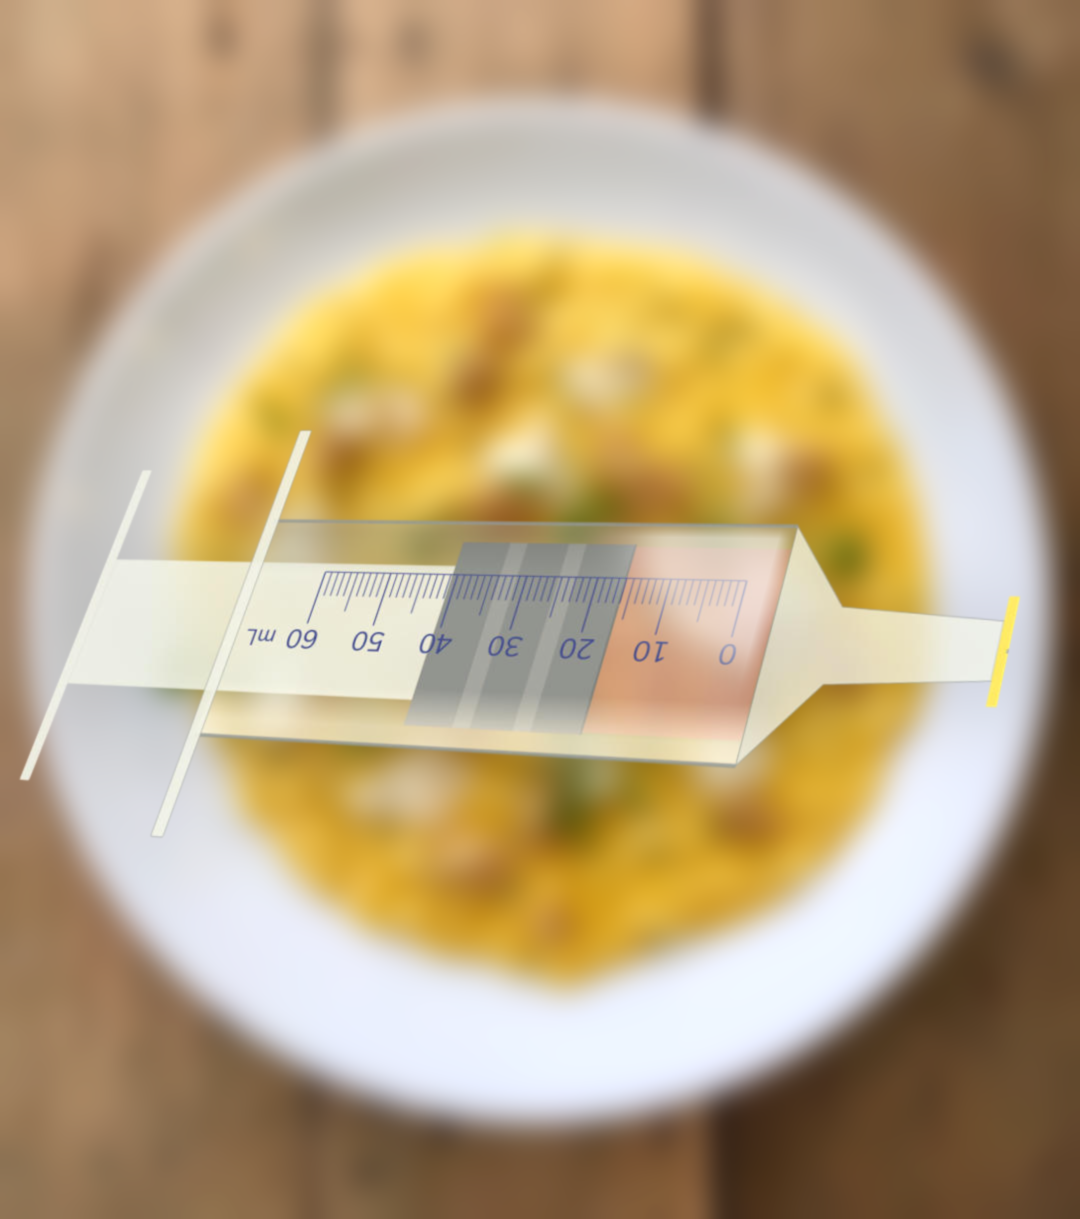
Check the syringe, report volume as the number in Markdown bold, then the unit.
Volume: **16** mL
